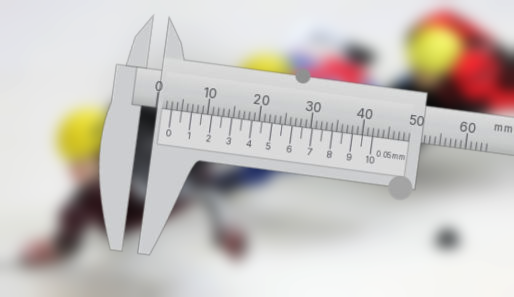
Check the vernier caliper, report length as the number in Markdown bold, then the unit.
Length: **3.0** mm
